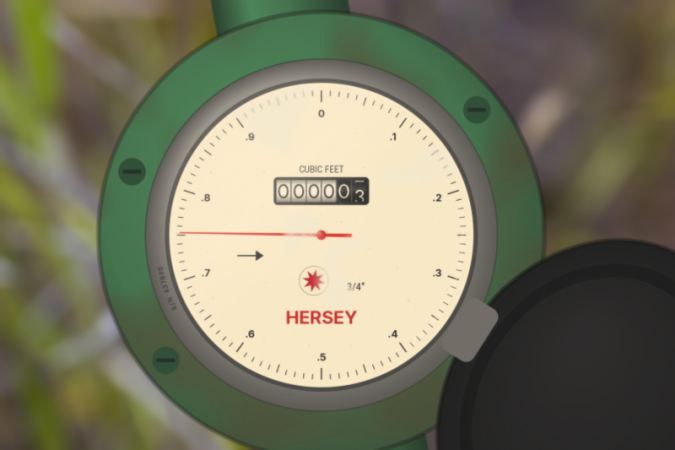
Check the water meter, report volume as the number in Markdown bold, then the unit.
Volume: **2.75** ft³
